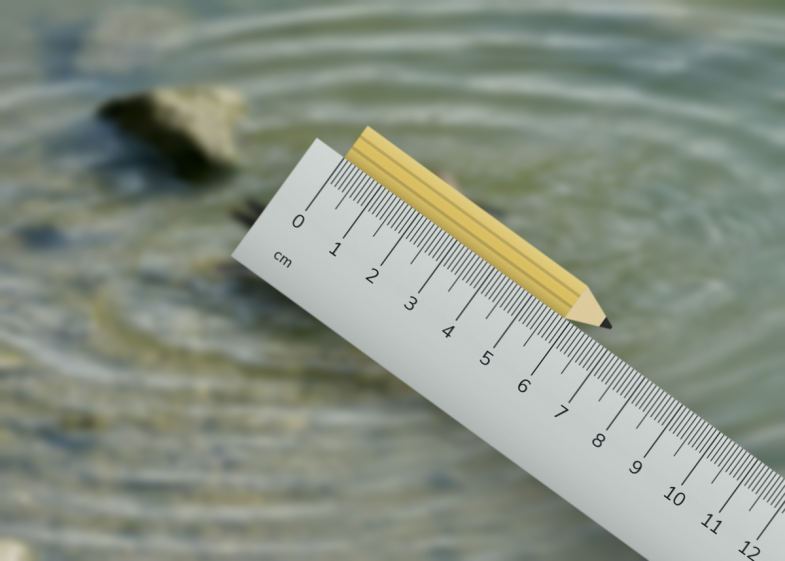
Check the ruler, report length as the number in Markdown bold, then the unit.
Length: **6.8** cm
